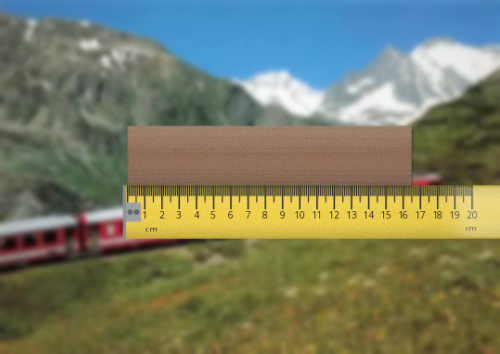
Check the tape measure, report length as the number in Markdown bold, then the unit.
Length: **16.5** cm
